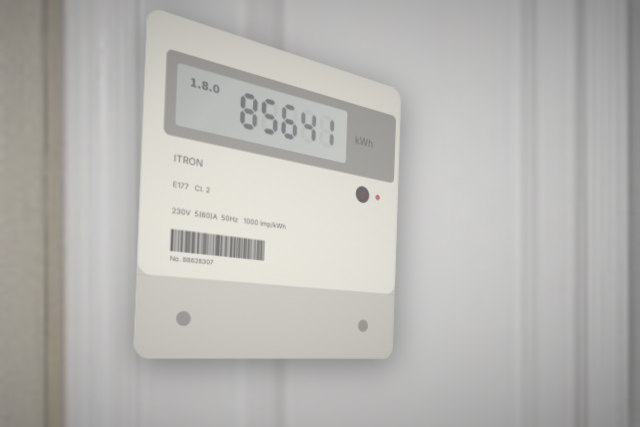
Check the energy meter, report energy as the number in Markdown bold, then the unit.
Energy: **85641** kWh
